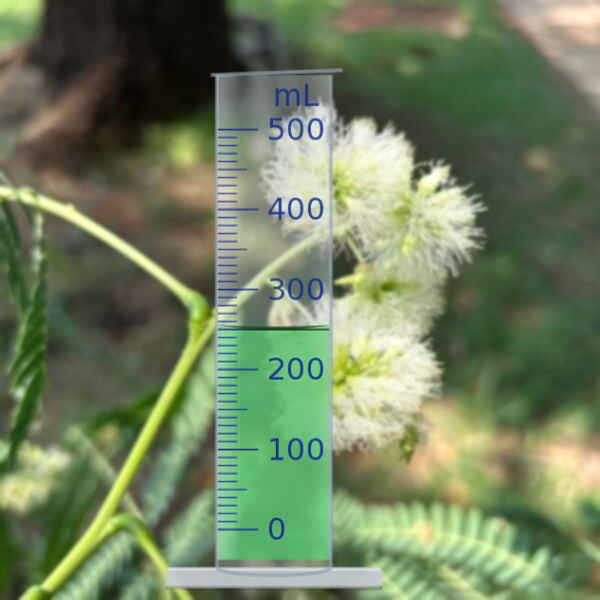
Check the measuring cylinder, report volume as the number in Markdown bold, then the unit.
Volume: **250** mL
